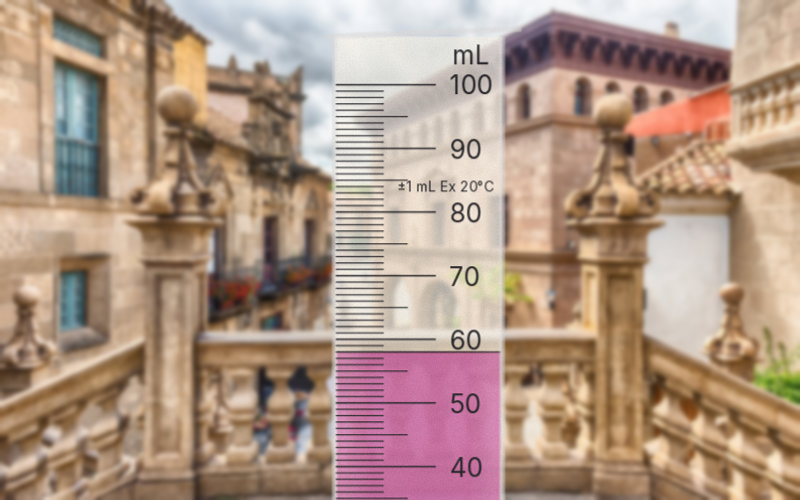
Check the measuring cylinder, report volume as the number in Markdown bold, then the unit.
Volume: **58** mL
